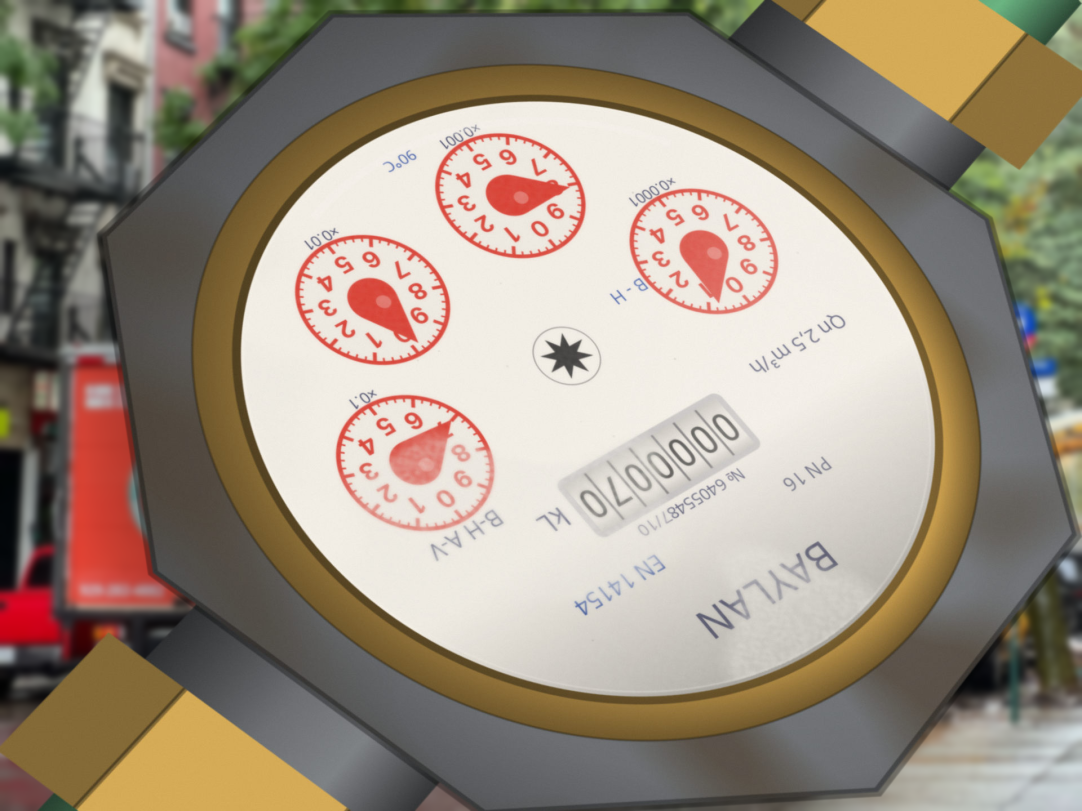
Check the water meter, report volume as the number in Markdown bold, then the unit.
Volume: **70.6980** kL
